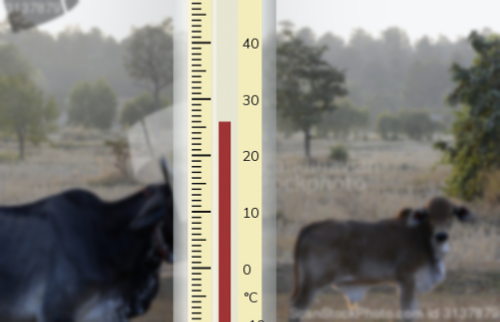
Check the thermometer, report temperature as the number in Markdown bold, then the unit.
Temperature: **26** °C
